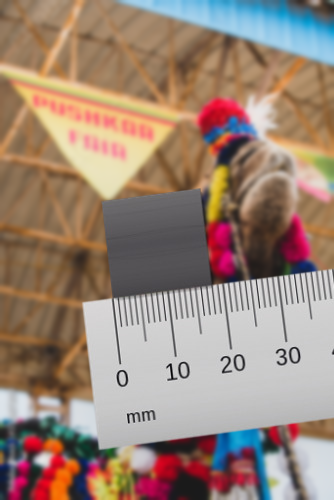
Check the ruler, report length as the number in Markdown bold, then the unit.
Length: **18** mm
